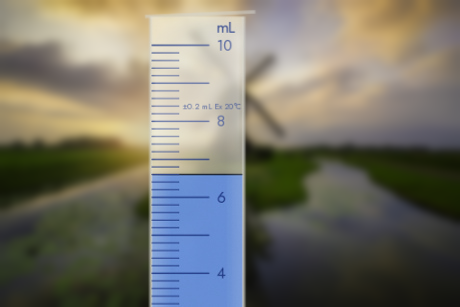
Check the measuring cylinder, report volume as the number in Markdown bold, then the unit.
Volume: **6.6** mL
